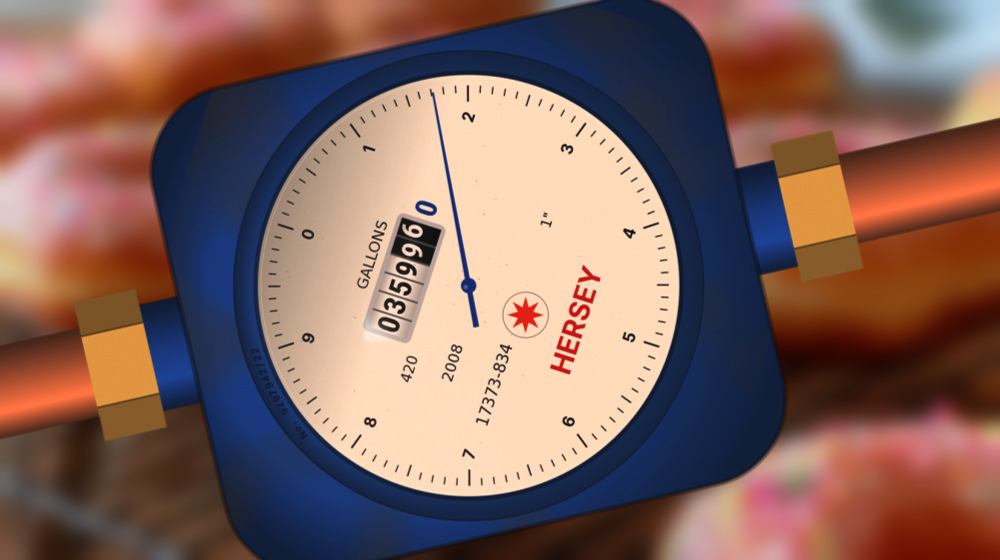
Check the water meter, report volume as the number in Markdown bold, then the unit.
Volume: **359961.7** gal
